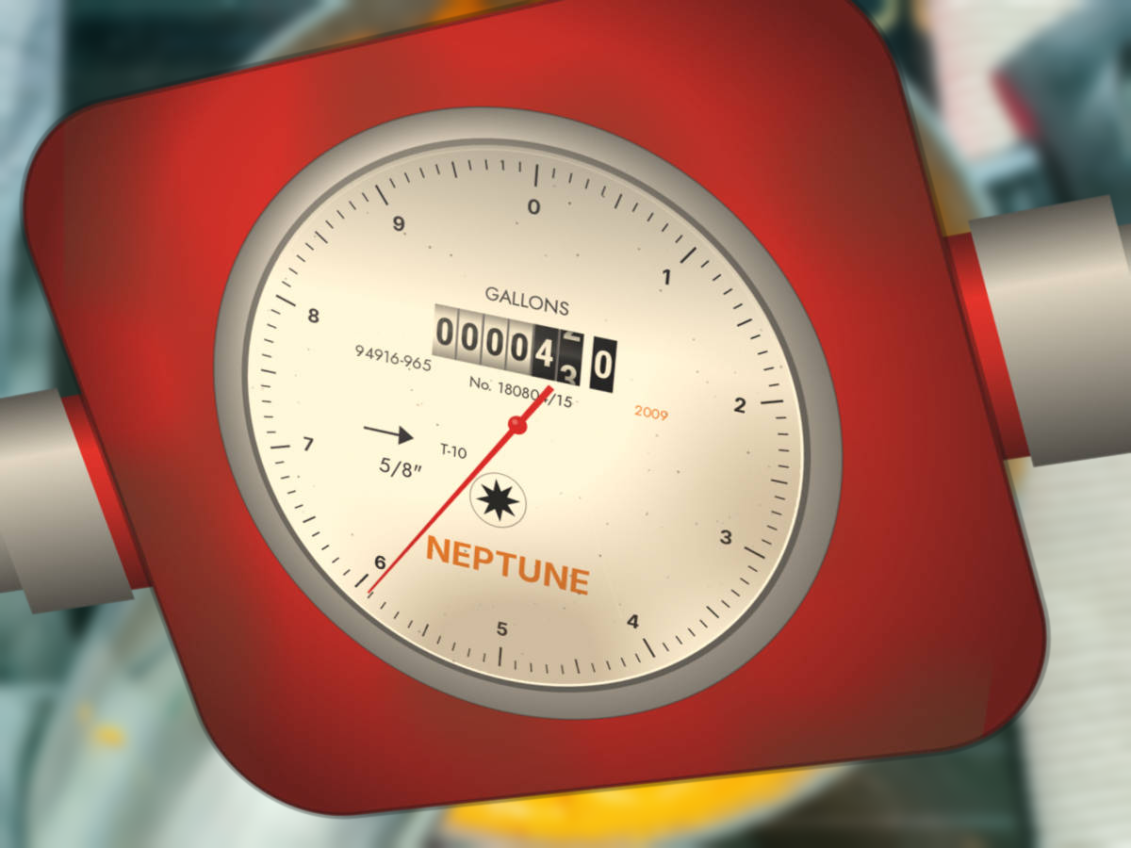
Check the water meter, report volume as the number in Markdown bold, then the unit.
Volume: **425.9** gal
